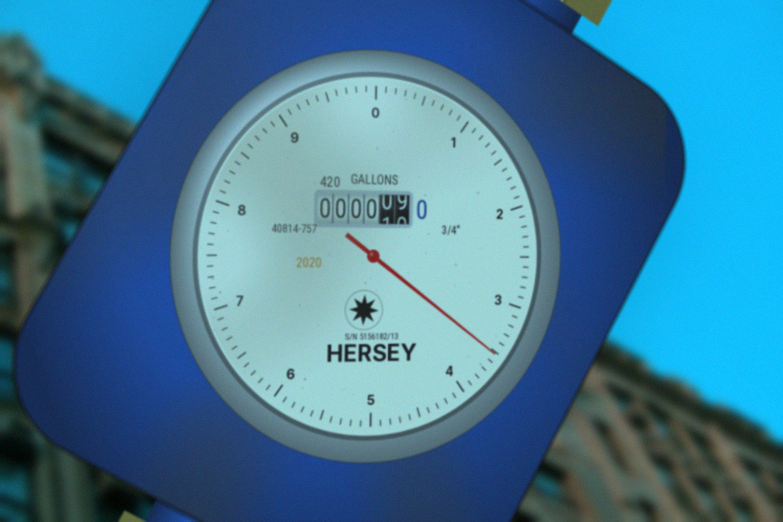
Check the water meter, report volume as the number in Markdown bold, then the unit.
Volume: **93.5** gal
